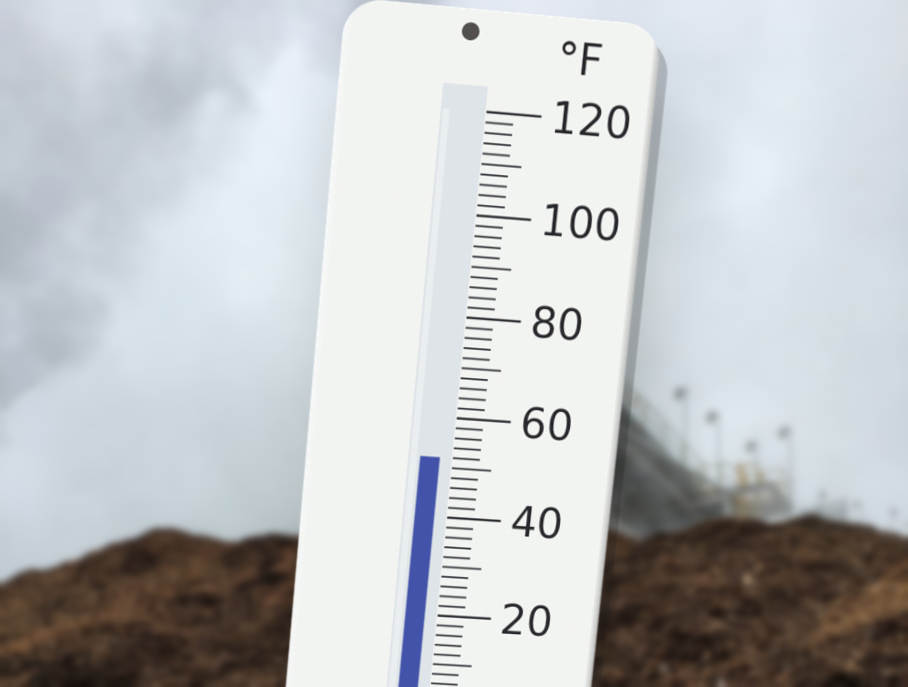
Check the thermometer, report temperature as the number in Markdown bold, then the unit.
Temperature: **52** °F
